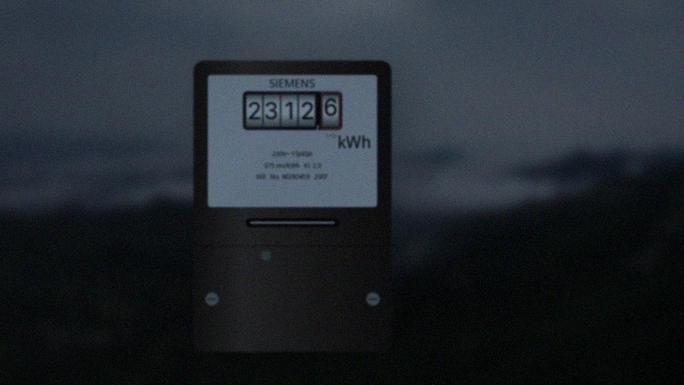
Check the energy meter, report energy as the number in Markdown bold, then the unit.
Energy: **2312.6** kWh
